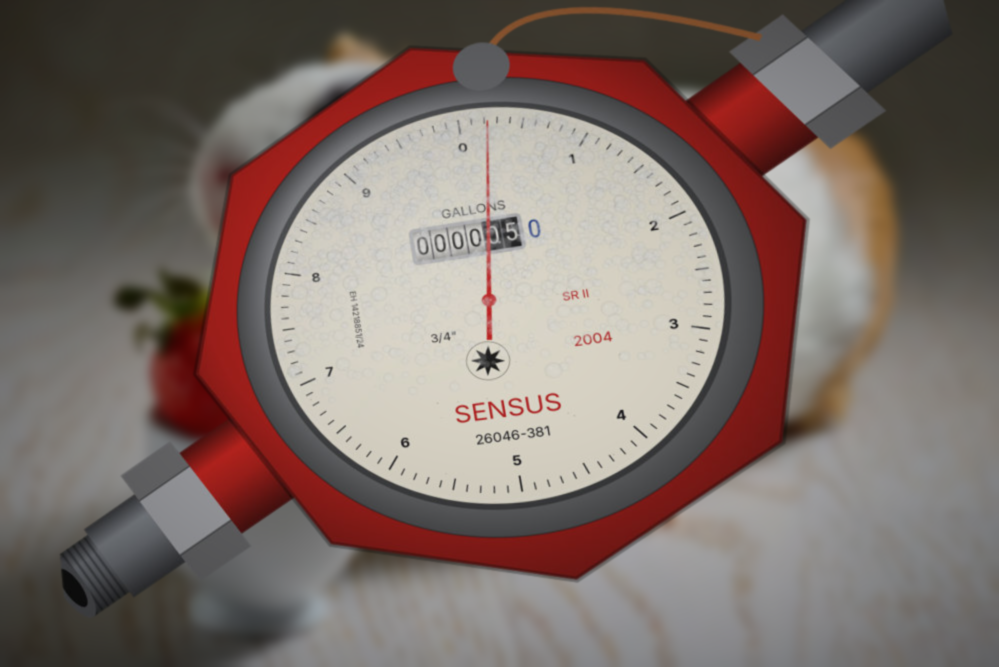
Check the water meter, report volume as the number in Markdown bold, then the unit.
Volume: **50.2** gal
